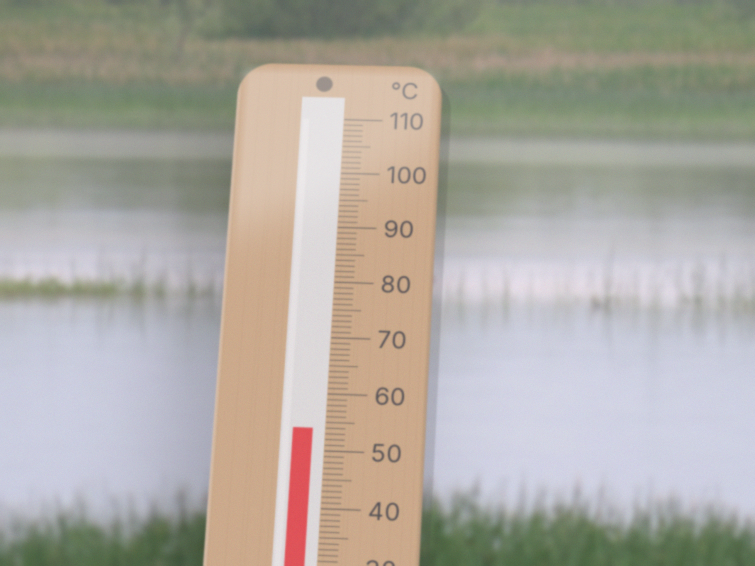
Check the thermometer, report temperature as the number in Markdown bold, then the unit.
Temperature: **54** °C
